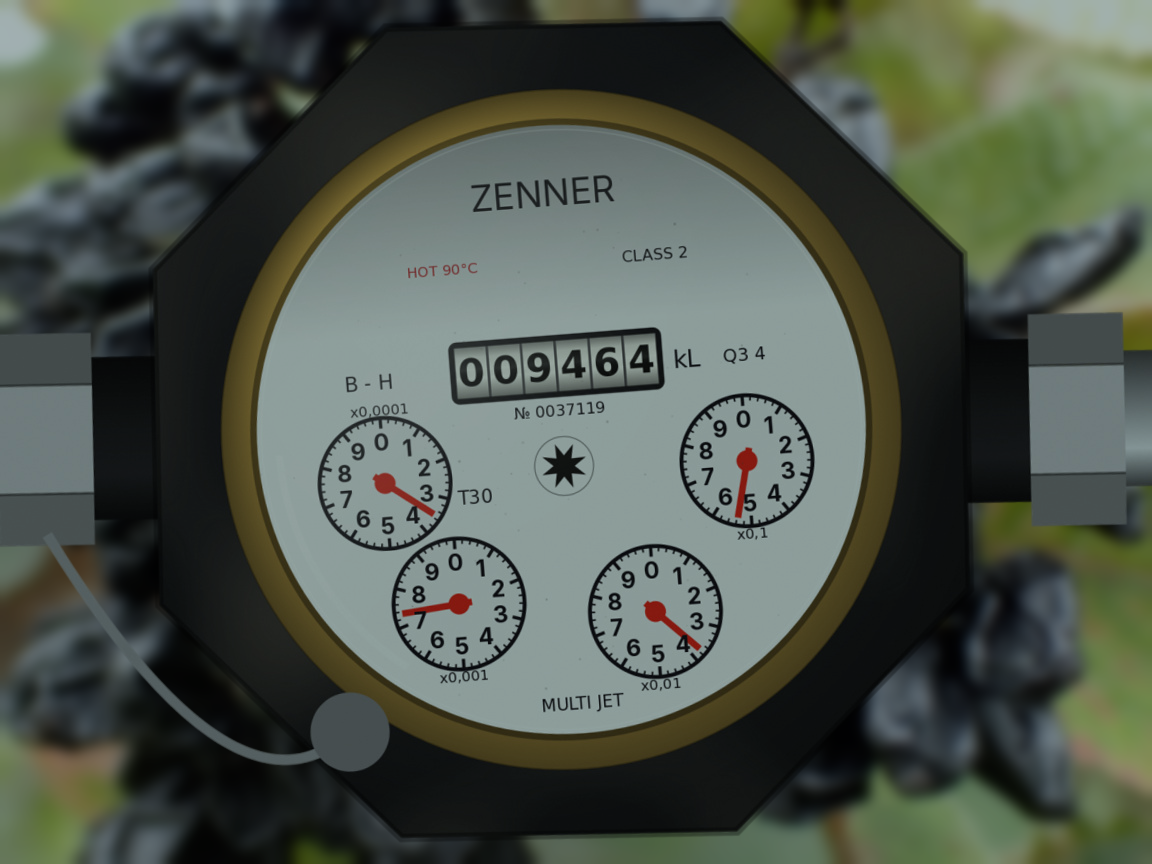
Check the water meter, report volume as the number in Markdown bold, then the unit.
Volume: **9464.5373** kL
